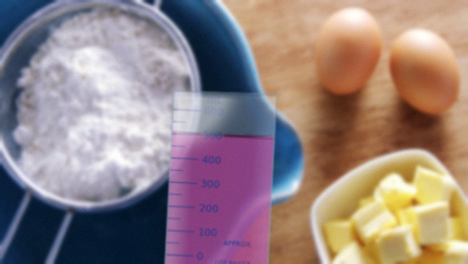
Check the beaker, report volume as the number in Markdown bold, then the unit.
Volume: **500** mL
